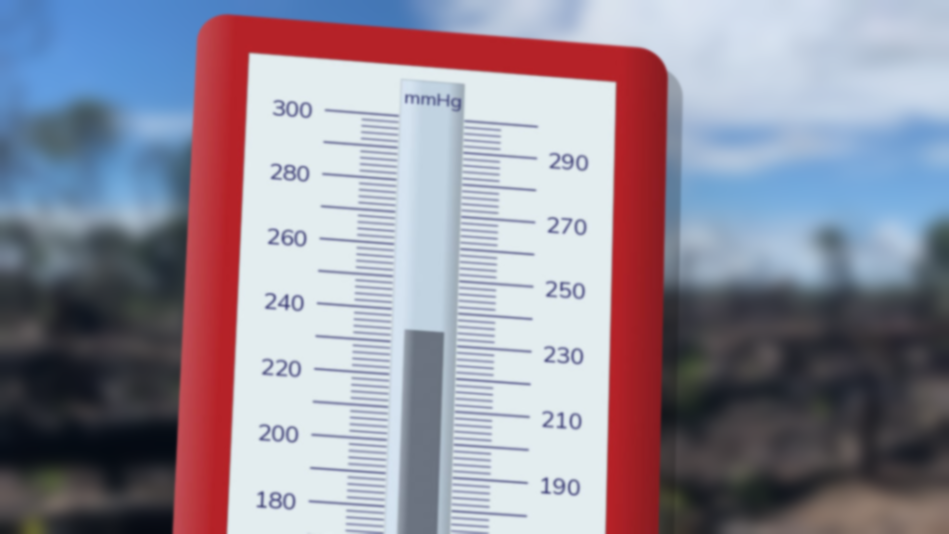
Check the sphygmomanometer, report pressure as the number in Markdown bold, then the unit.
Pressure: **234** mmHg
